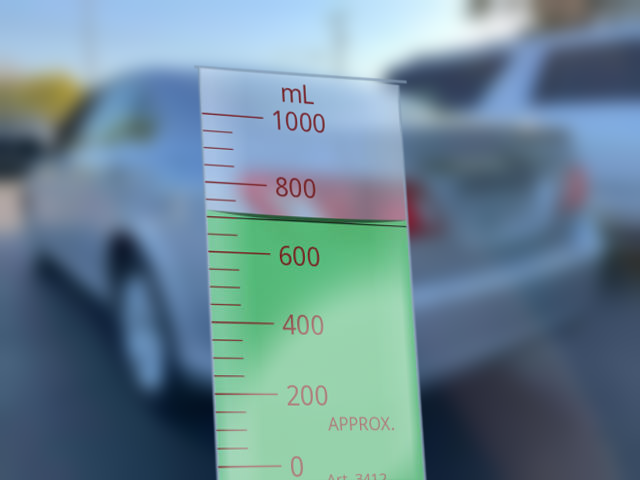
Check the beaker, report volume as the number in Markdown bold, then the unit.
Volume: **700** mL
